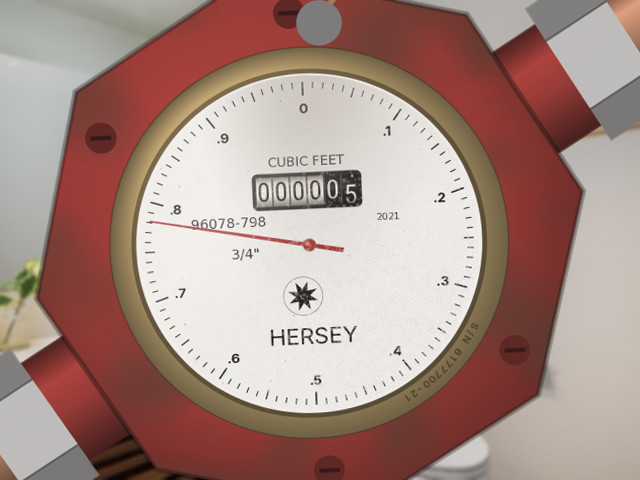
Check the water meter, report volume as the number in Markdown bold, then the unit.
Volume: **4.78** ft³
